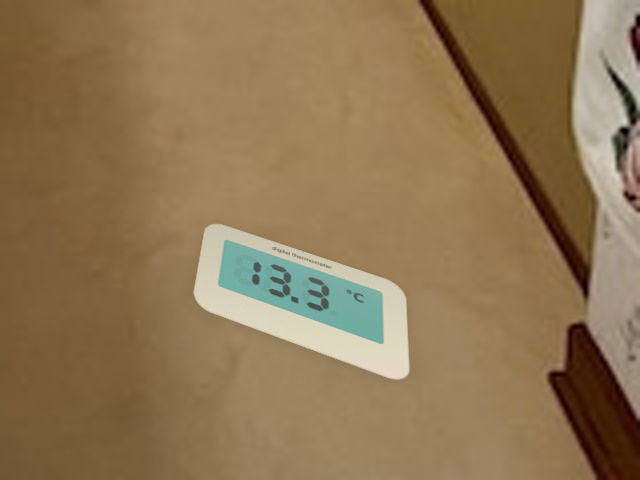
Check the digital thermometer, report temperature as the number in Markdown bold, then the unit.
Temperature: **13.3** °C
